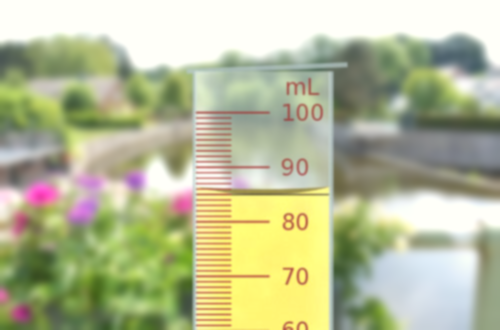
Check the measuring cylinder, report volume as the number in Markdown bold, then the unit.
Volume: **85** mL
